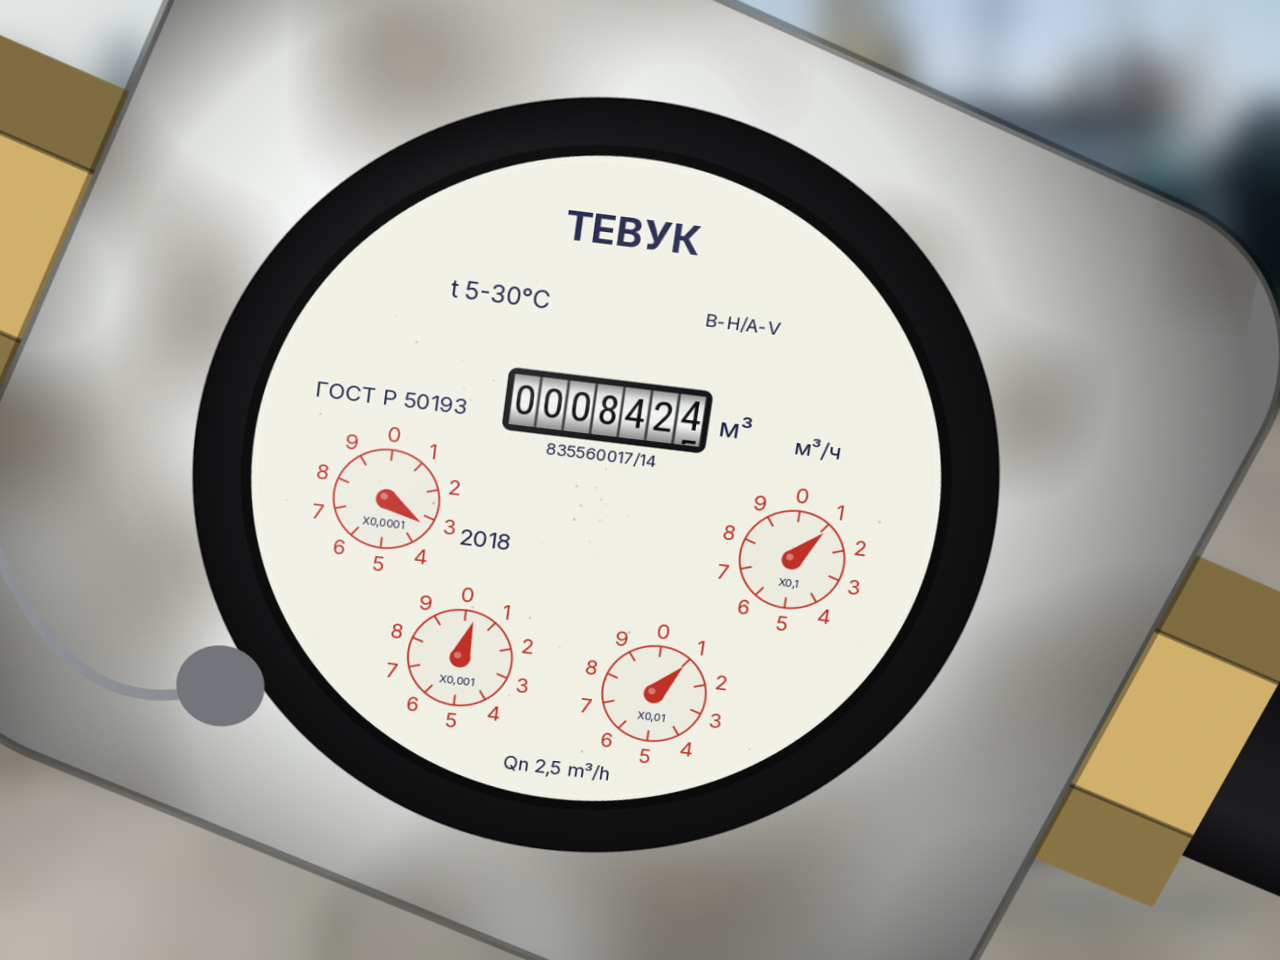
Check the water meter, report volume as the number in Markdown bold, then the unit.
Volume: **8424.1103** m³
